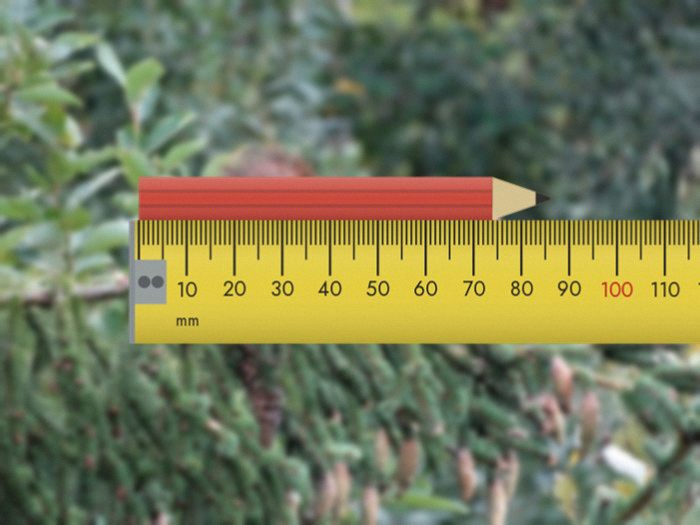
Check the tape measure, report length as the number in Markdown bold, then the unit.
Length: **86** mm
